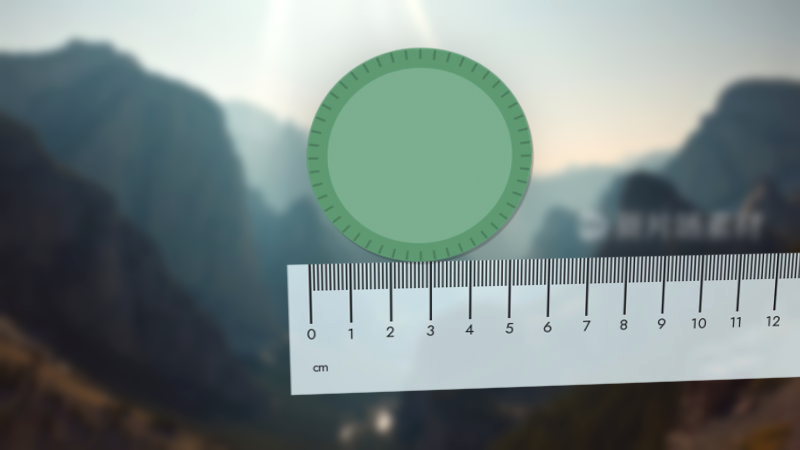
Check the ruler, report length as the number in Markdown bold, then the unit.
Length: **5.5** cm
